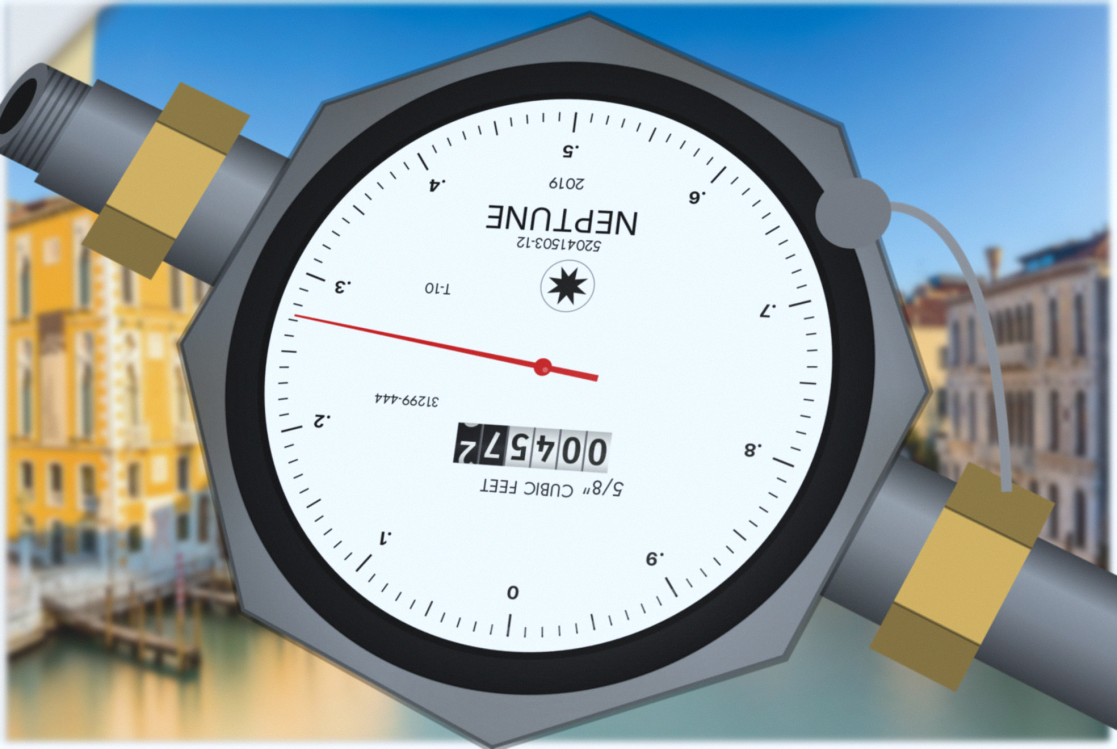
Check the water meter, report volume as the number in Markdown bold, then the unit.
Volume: **4572.27** ft³
